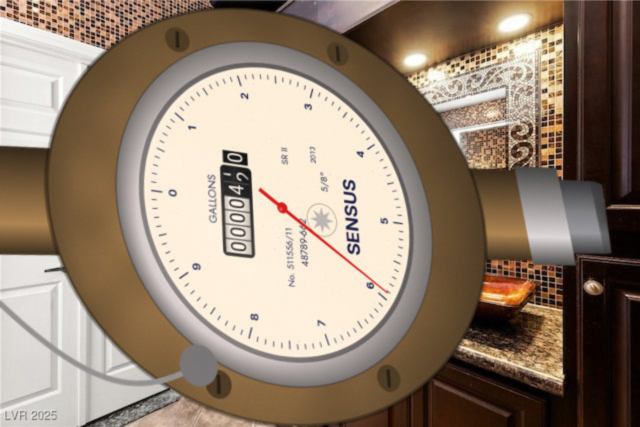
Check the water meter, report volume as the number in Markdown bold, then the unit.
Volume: **415.9** gal
